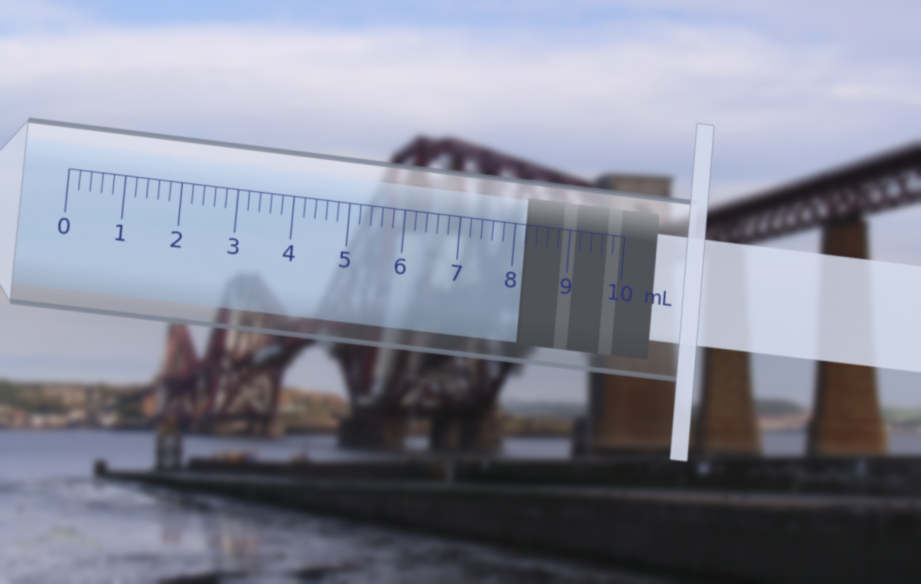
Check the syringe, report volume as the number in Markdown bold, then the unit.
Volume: **8.2** mL
